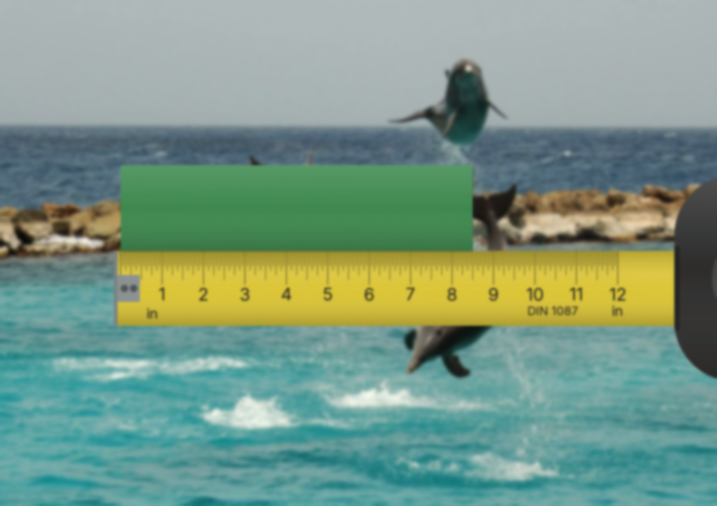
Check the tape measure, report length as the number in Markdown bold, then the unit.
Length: **8.5** in
